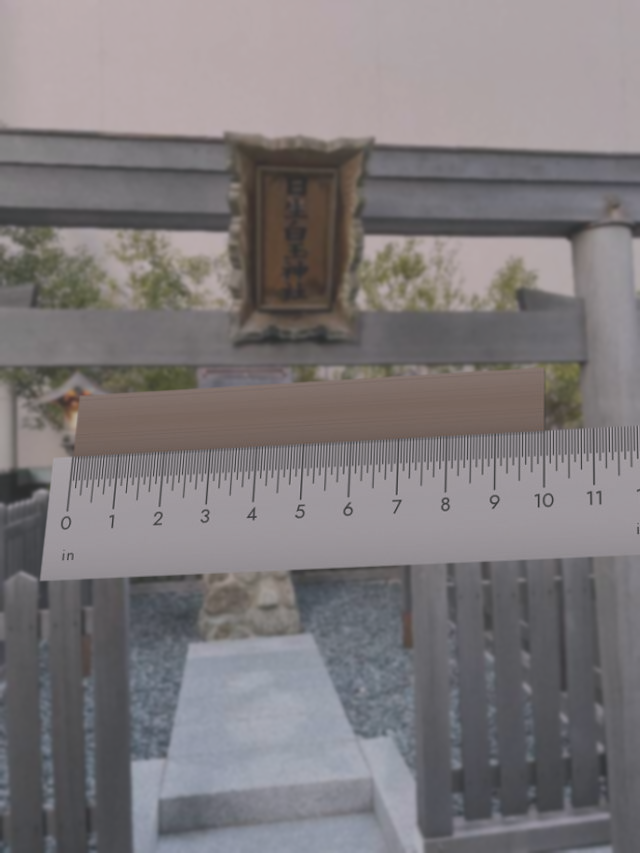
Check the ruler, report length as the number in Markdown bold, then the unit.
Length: **10** in
